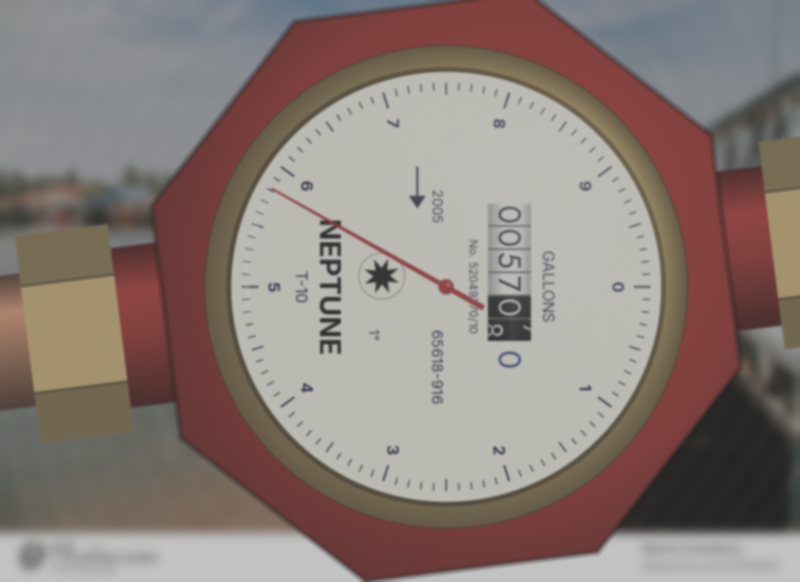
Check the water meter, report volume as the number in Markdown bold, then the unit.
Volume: **57075.8** gal
